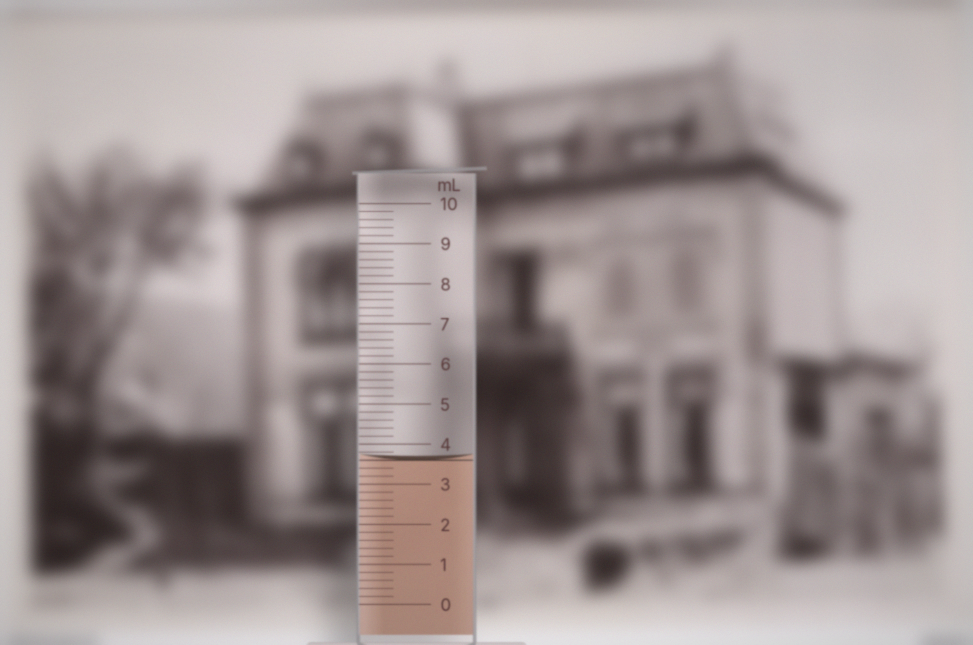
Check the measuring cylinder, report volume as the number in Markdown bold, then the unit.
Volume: **3.6** mL
